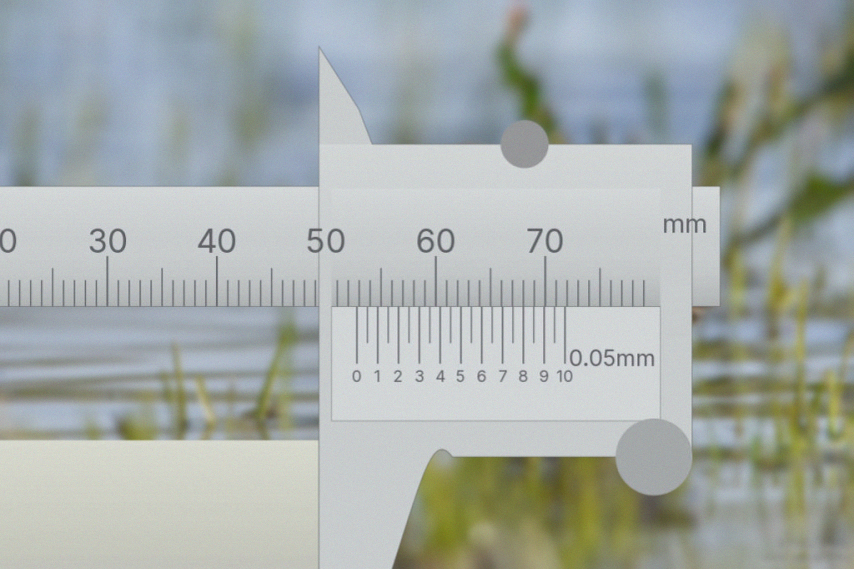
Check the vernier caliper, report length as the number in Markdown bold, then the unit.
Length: **52.8** mm
